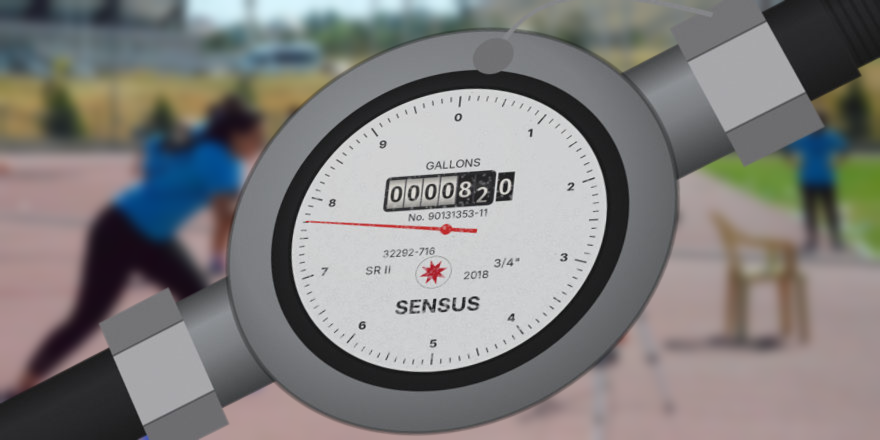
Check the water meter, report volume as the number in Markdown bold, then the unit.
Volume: **817.7** gal
